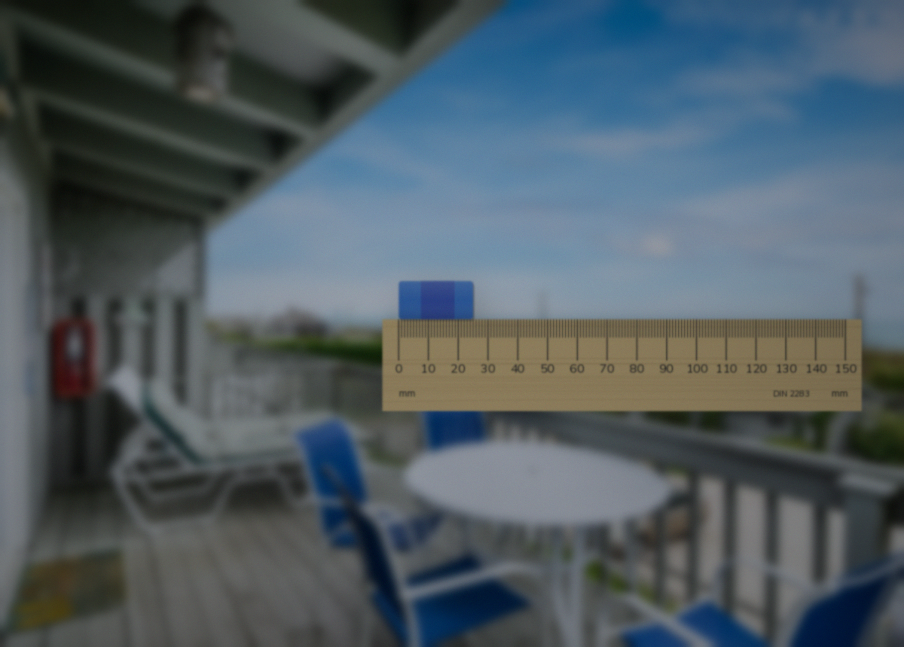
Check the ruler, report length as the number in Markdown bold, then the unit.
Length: **25** mm
